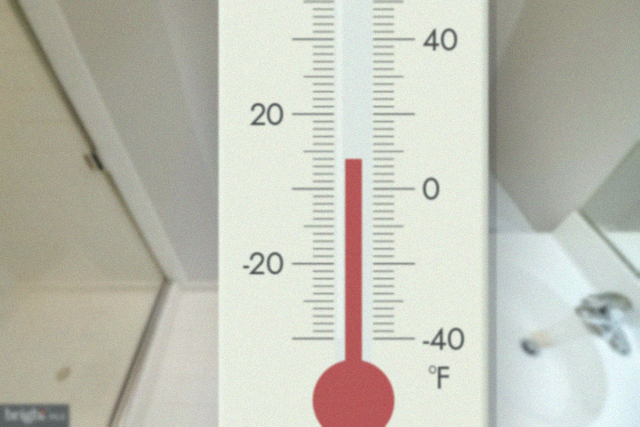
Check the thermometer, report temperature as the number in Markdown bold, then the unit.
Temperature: **8** °F
